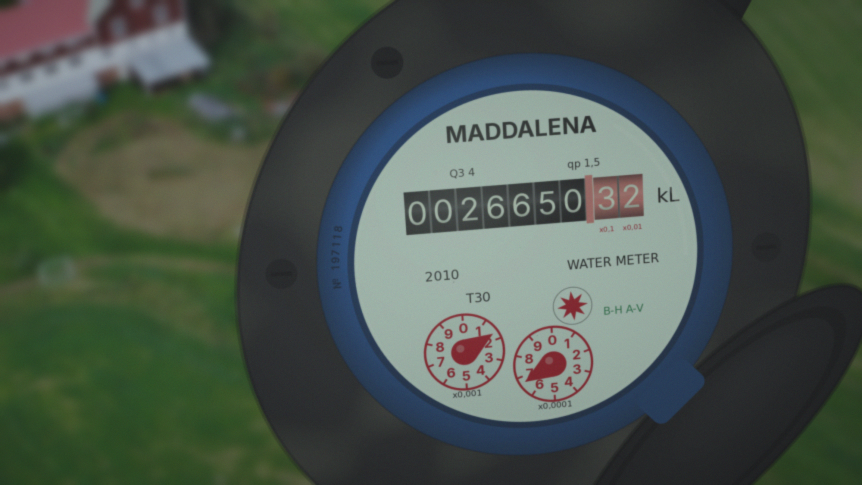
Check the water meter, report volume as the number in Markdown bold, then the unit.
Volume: **26650.3216** kL
